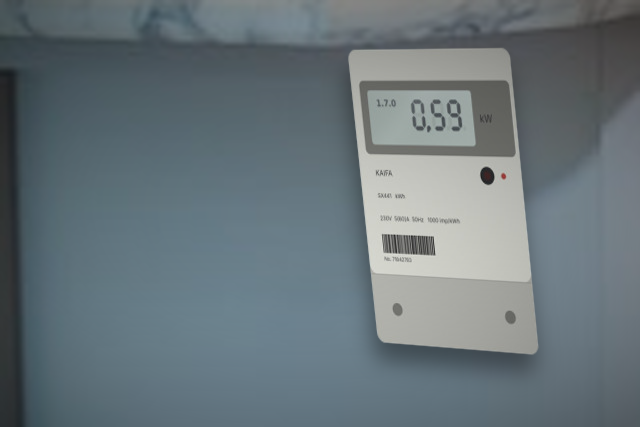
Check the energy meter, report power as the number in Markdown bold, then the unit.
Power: **0.59** kW
